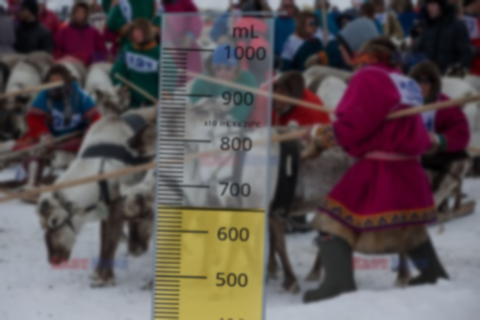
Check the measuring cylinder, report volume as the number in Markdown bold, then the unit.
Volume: **650** mL
